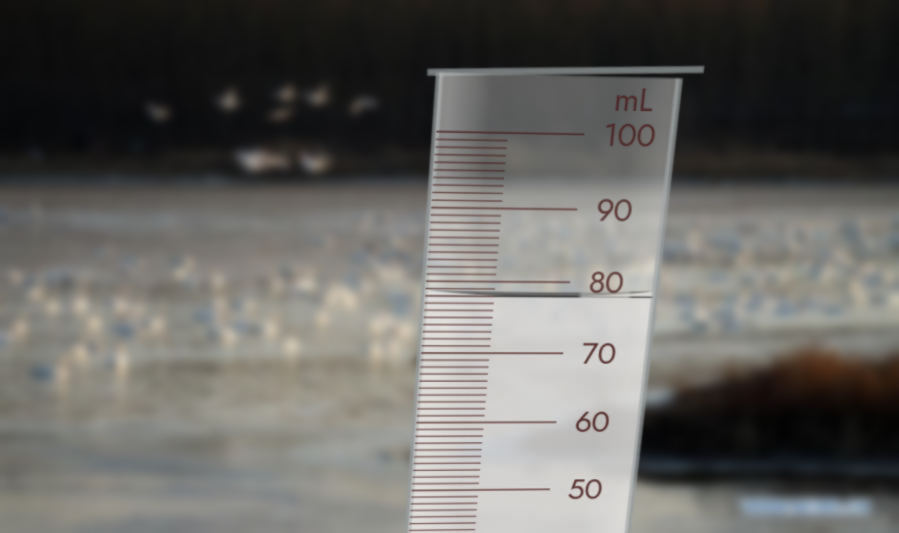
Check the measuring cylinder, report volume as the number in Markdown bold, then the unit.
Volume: **78** mL
